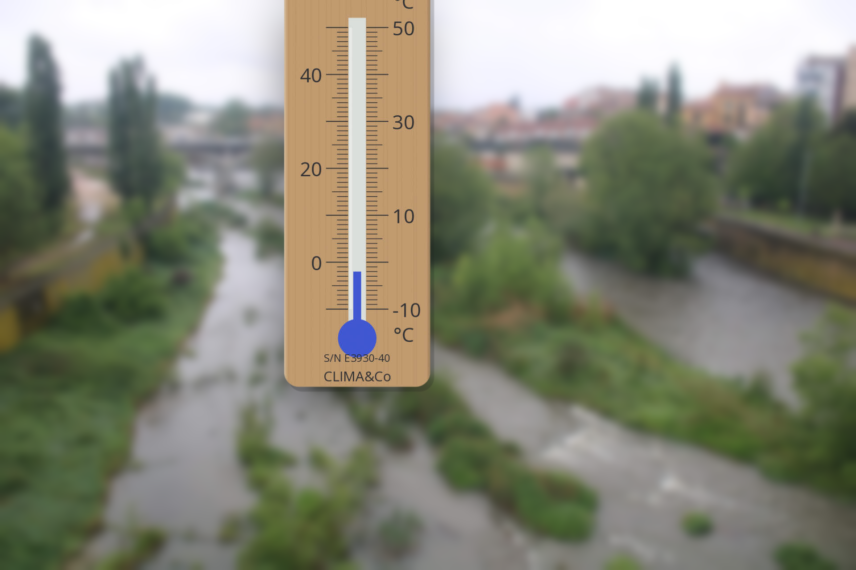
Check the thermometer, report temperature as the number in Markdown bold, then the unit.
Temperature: **-2** °C
